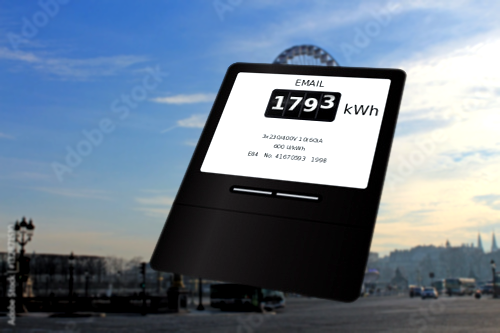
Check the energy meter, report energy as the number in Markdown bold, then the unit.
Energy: **1793** kWh
